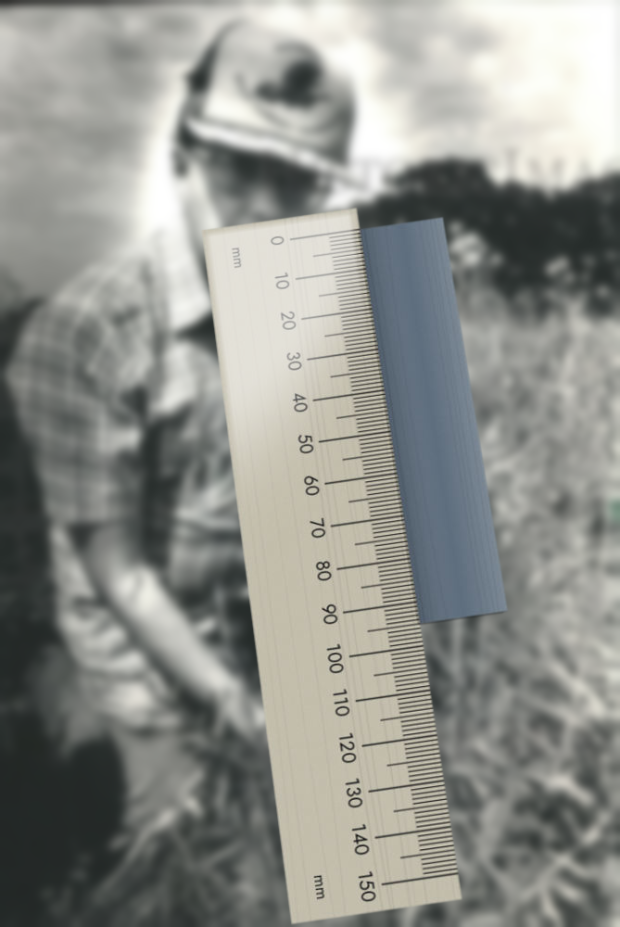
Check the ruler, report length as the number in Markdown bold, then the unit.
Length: **95** mm
